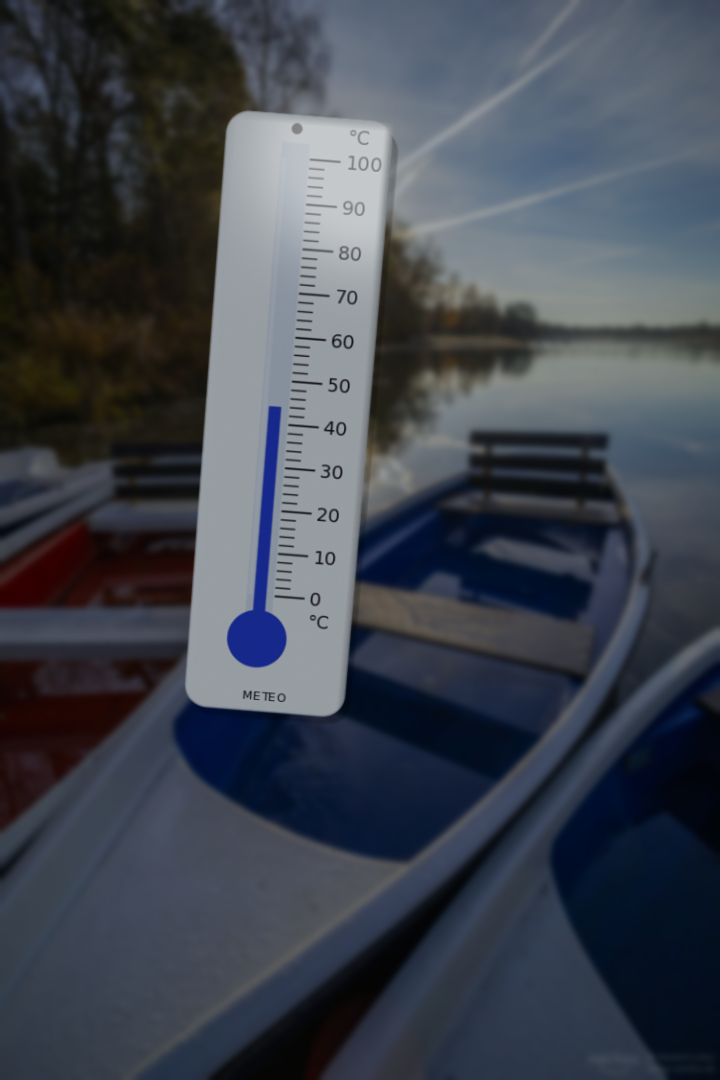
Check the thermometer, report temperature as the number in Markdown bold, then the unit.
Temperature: **44** °C
